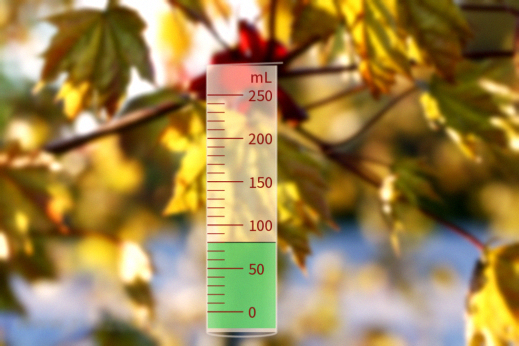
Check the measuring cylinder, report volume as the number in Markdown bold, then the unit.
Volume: **80** mL
